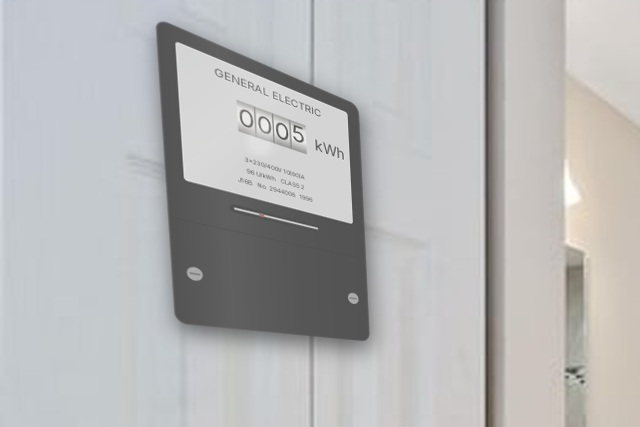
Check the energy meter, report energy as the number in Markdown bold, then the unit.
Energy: **5** kWh
